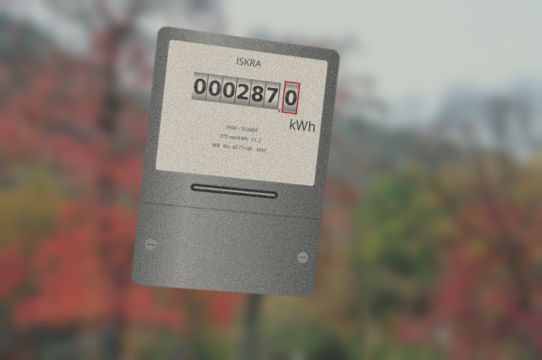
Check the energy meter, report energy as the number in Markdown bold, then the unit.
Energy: **287.0** kWh
